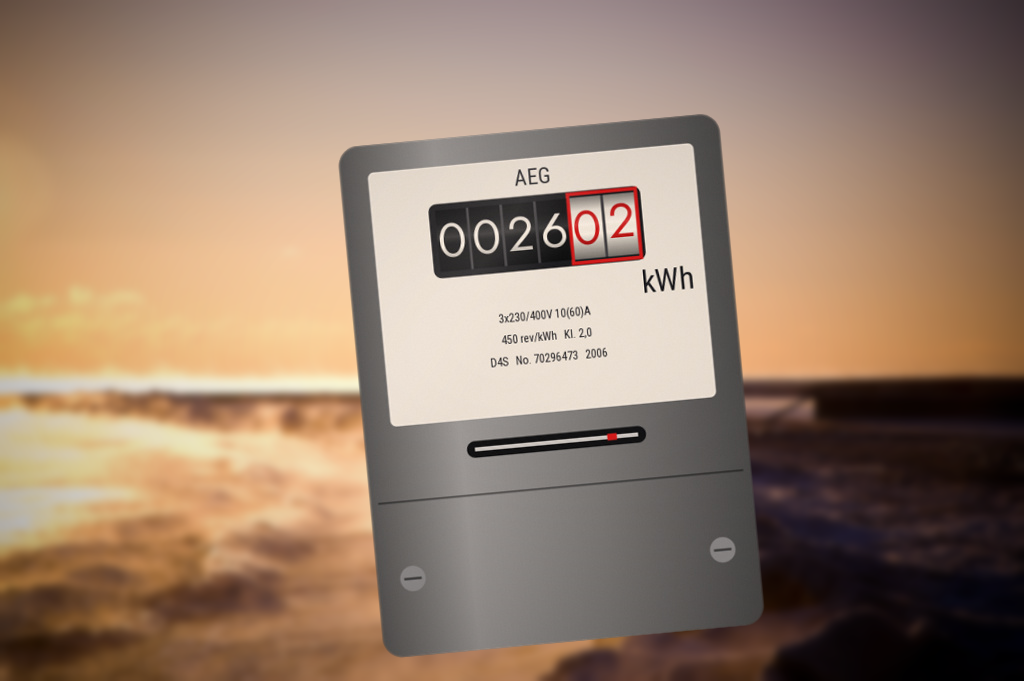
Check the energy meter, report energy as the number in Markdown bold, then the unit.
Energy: **26.02** kWh
